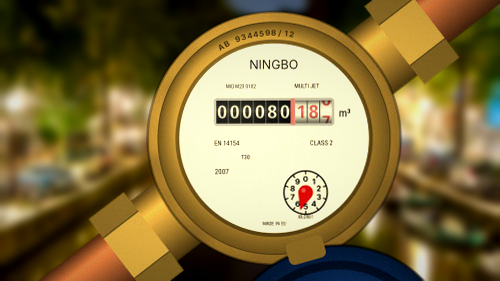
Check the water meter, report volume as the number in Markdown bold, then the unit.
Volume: **80.1865** m³
